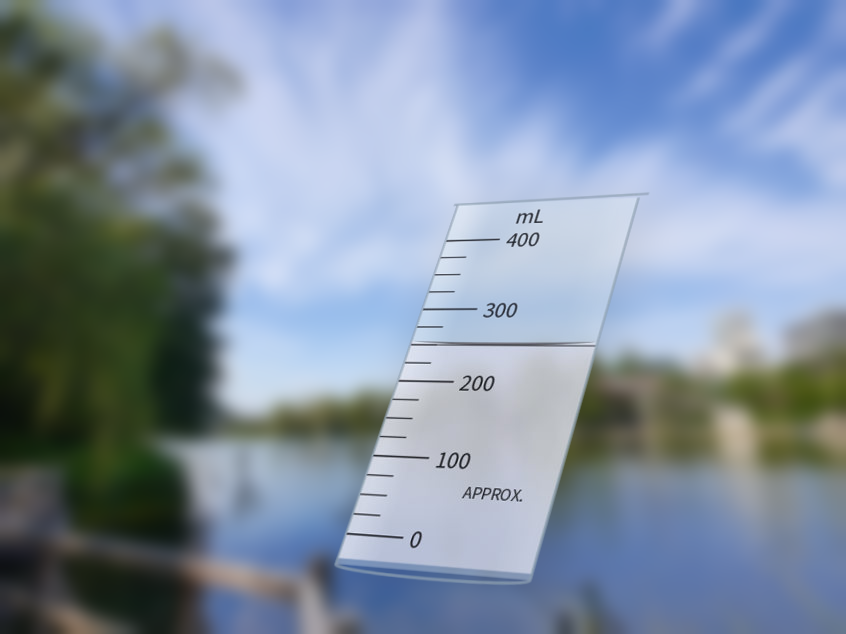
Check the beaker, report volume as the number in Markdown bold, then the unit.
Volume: **250** mL
